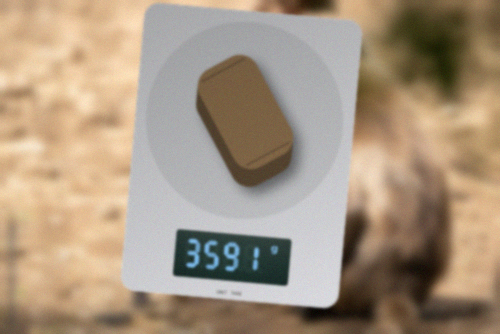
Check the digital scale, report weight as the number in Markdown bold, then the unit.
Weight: **3591** g
